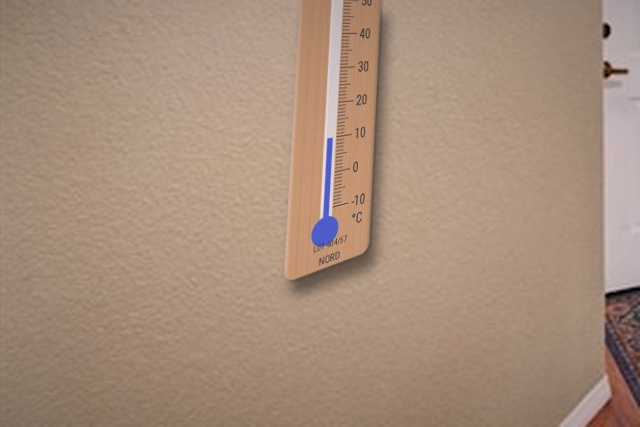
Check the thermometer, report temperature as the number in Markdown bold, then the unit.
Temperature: **10** °C
